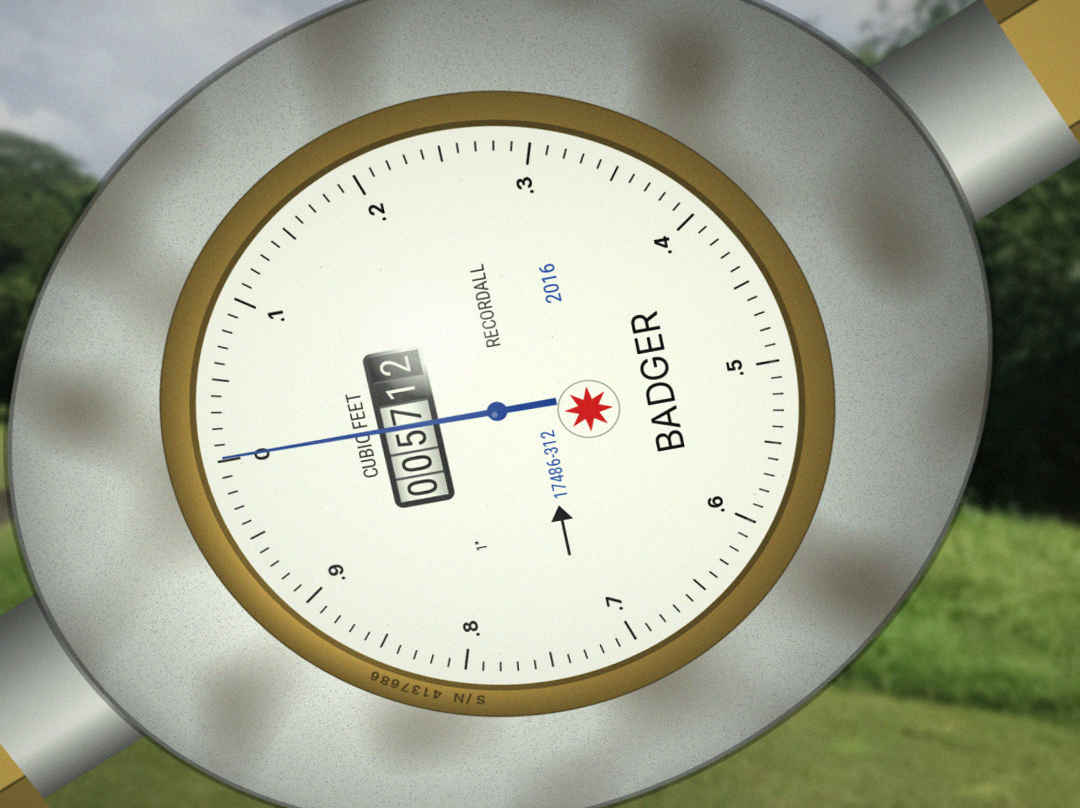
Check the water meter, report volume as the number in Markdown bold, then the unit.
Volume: **5712.00** ft³
